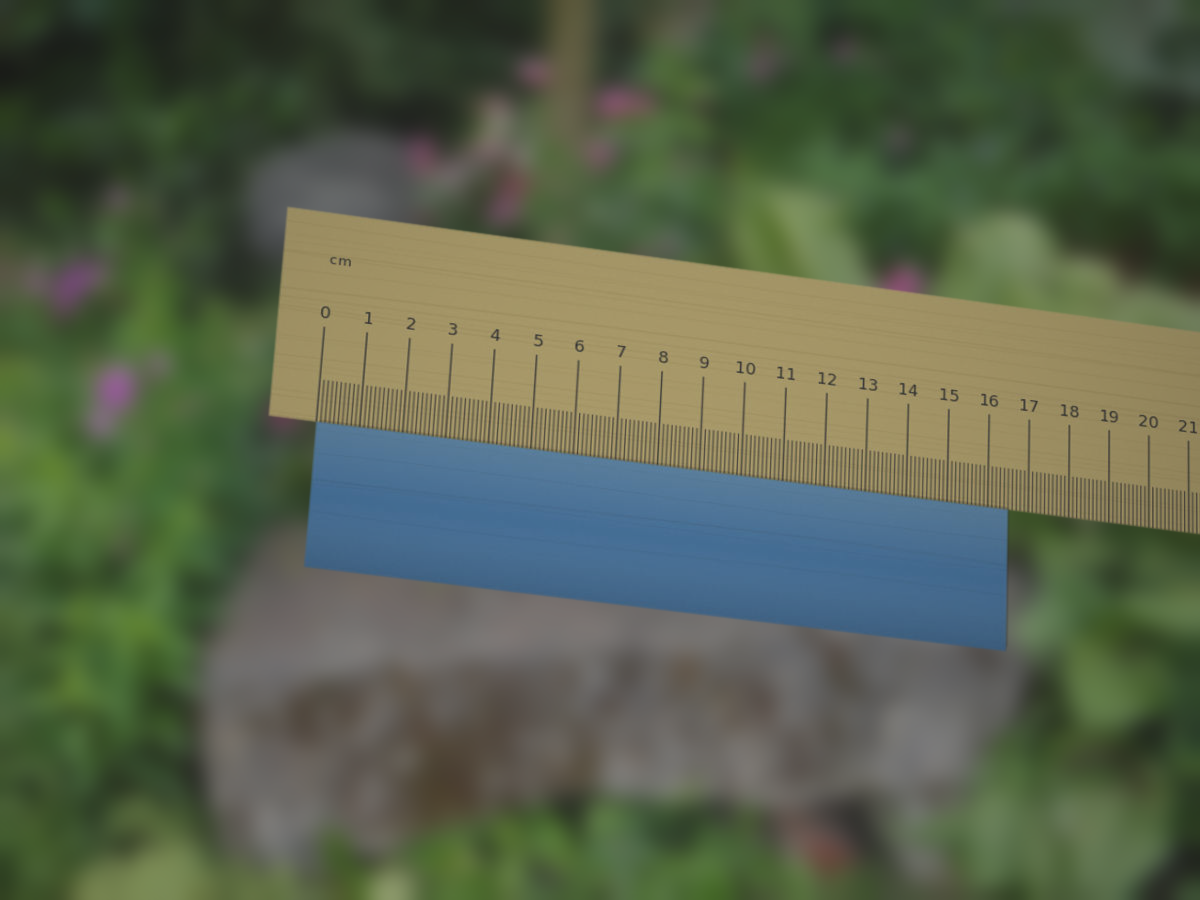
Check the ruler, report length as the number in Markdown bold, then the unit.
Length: **16.5** cm
